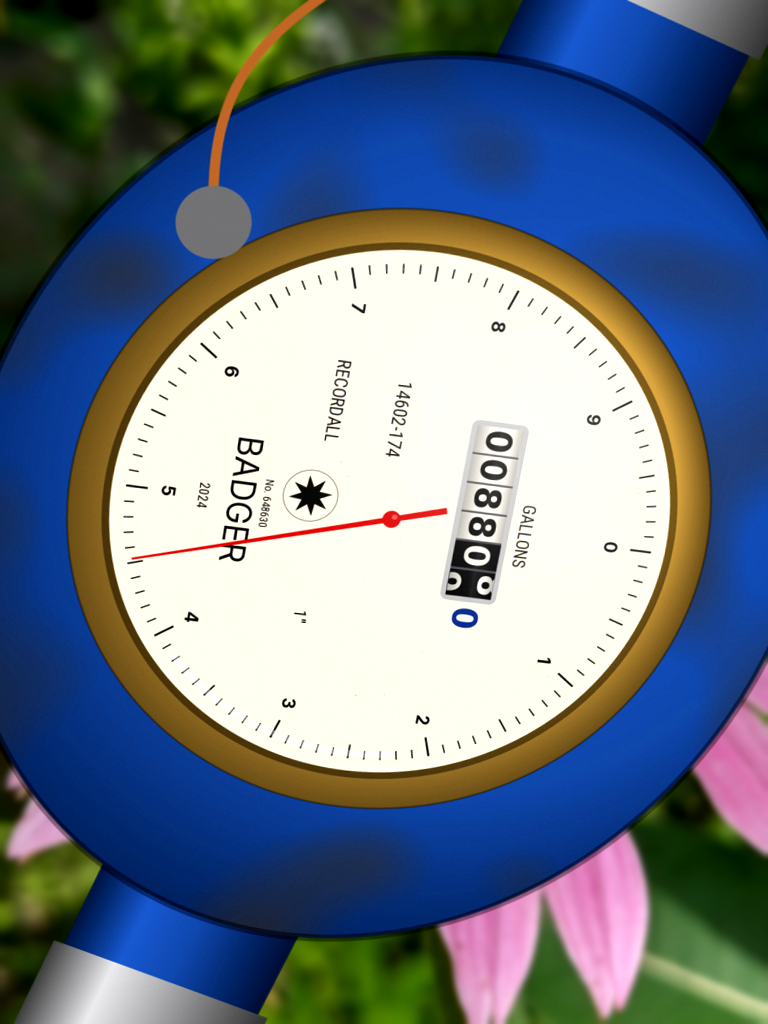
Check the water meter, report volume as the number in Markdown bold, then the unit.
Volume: **88084.5** gal
